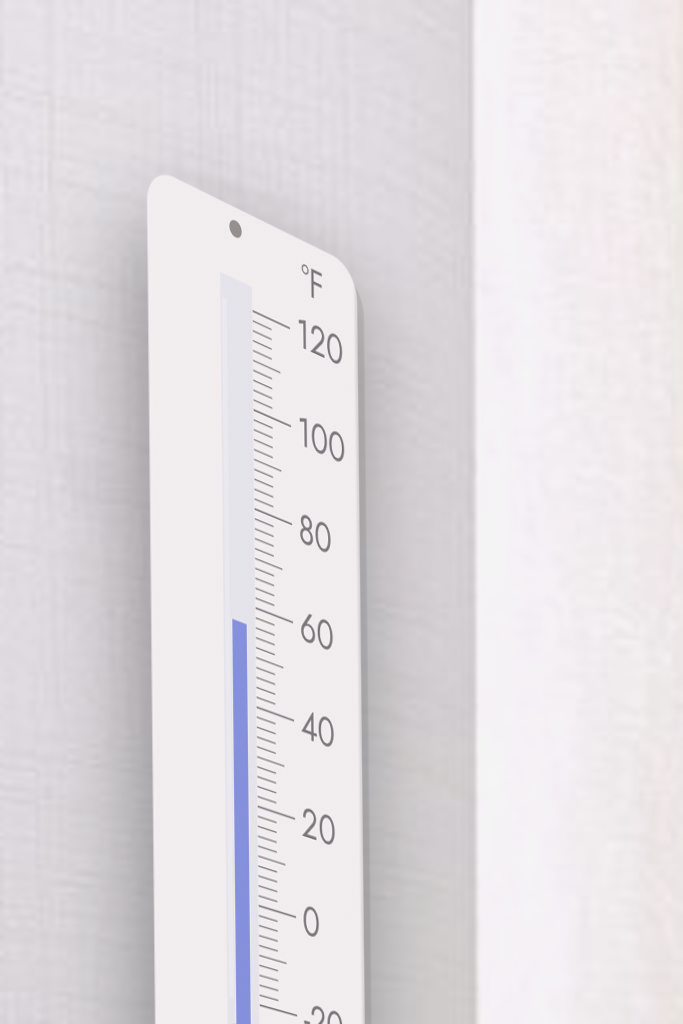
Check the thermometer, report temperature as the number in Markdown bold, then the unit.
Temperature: **56** °F
